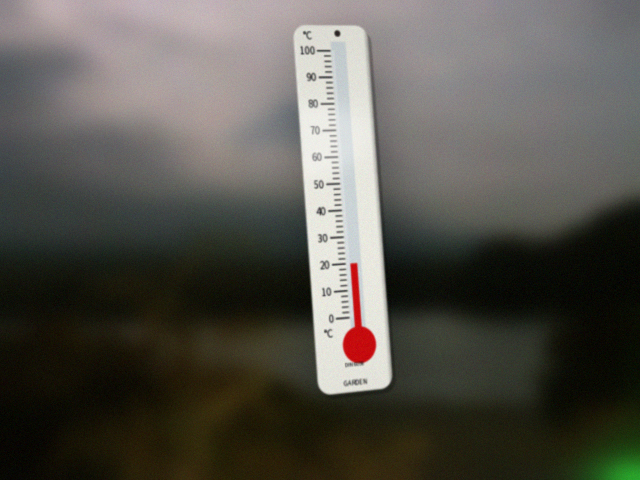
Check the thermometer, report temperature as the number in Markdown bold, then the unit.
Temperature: **20** °C
